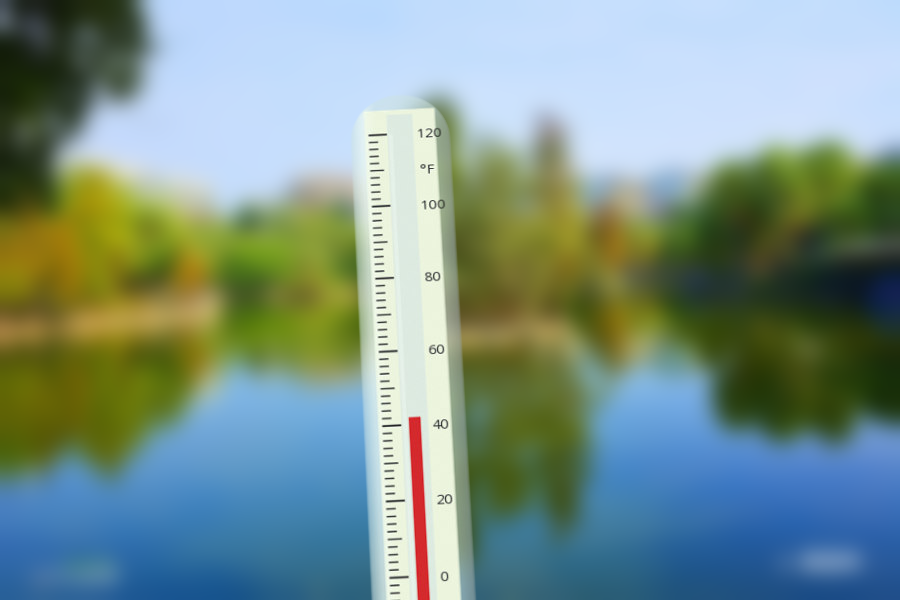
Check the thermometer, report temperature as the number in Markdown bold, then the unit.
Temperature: **42** °F
